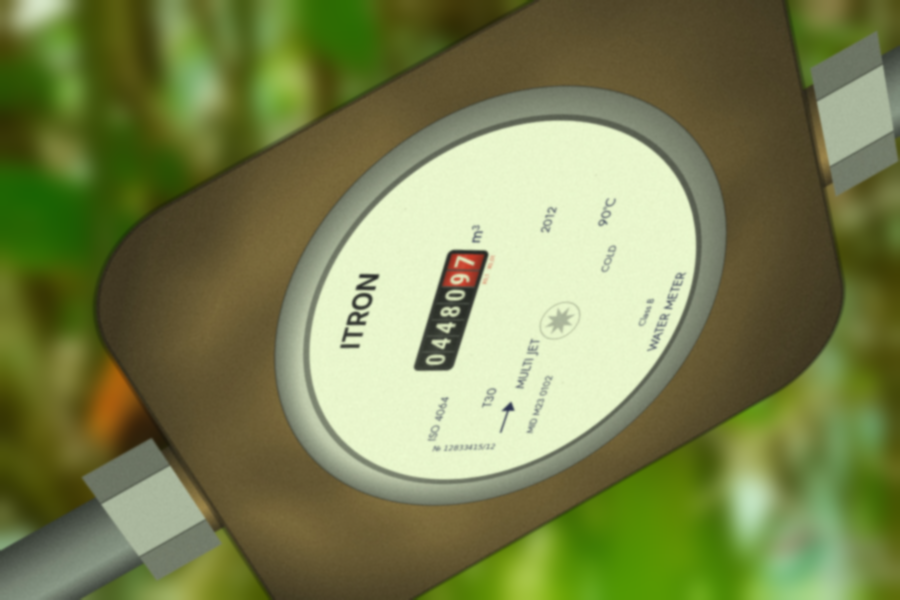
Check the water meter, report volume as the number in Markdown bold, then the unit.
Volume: **4480.97** m³
